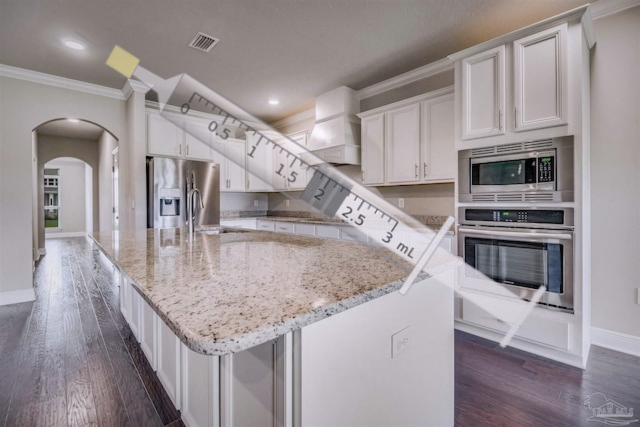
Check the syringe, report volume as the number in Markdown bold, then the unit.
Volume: **1.8** mL
